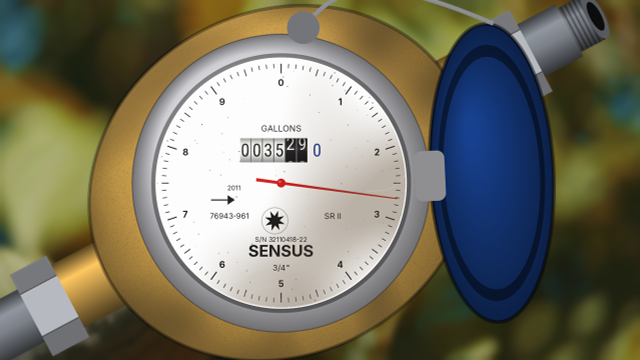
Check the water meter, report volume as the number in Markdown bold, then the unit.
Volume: **35292.7** gal
